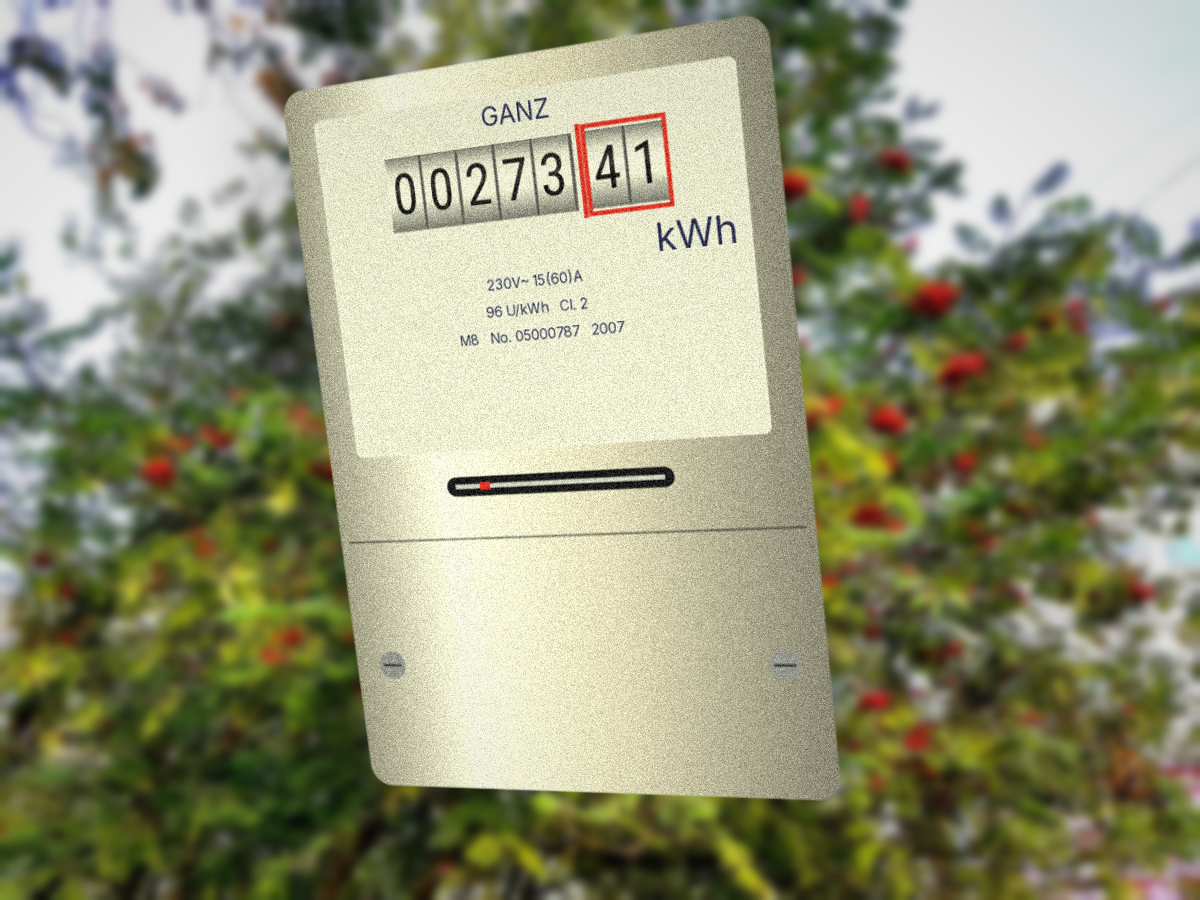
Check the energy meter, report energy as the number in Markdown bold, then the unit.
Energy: **273.41** kWh
